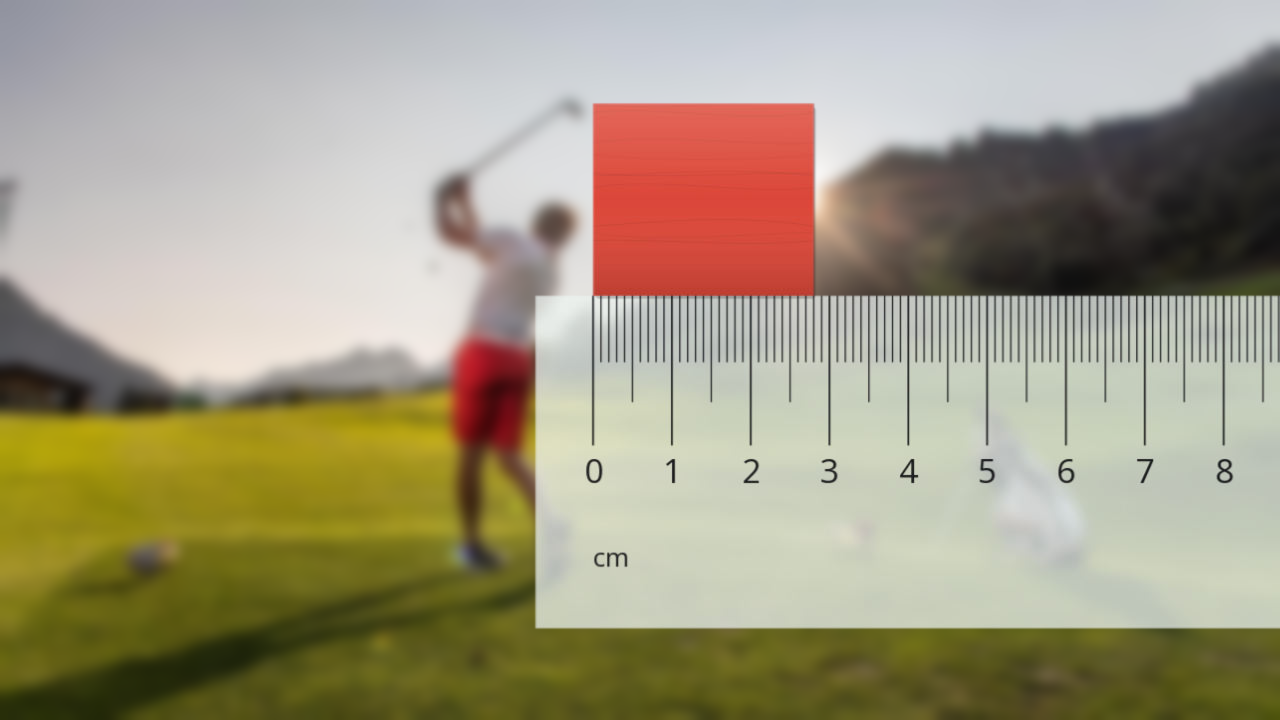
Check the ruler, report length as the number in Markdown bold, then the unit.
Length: **2.8** cm
